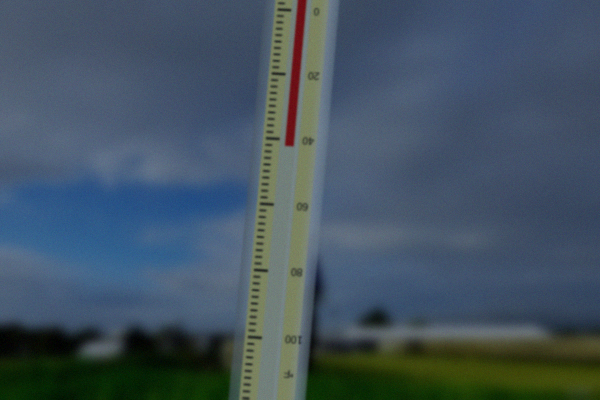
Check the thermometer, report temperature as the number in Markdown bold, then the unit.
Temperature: **42** °F
